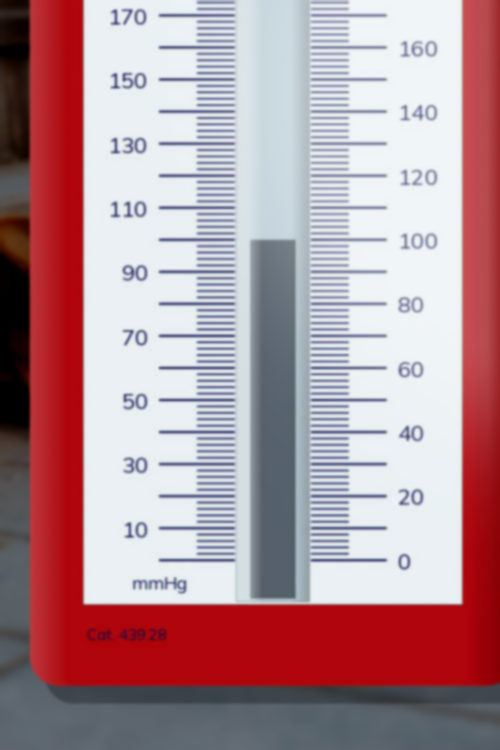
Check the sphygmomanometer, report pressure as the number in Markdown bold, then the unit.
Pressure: **100** mmHg
